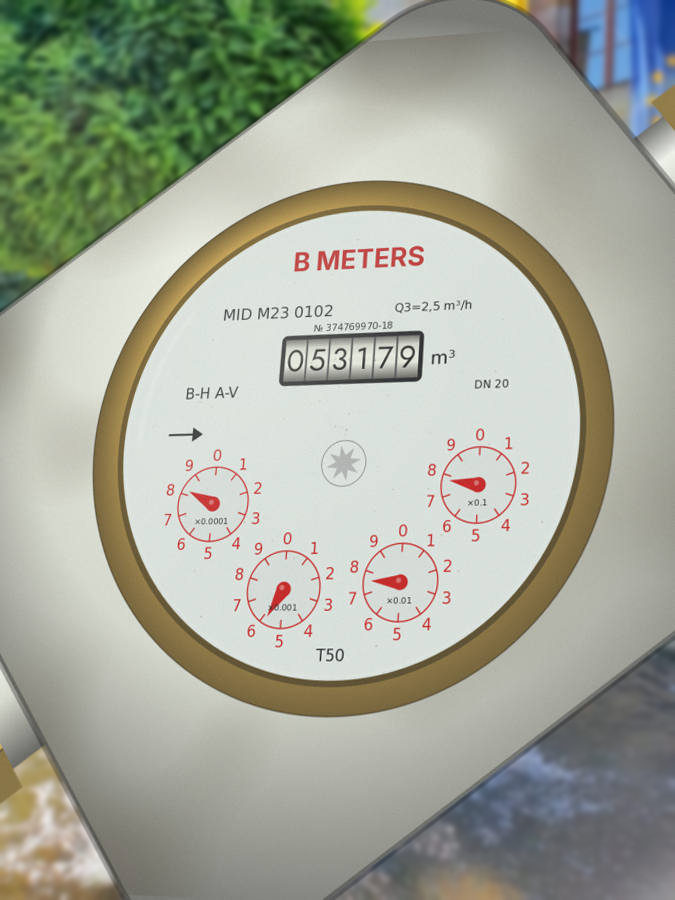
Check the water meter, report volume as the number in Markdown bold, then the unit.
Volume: **53179.7758** m³
